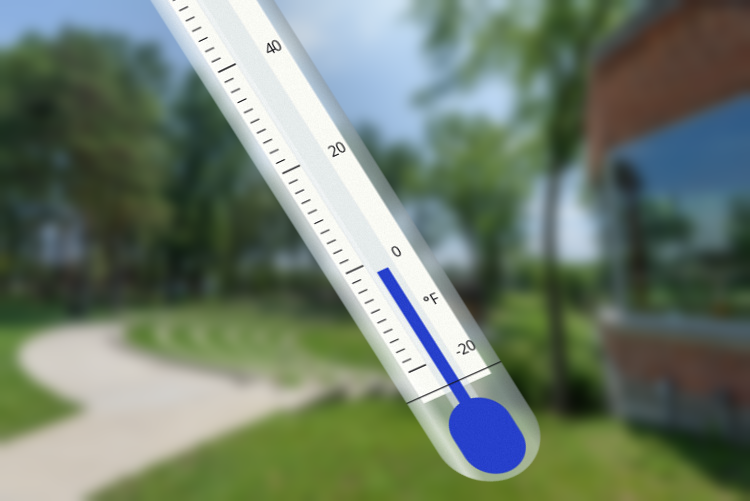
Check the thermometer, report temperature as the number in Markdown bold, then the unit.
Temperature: **-2** °F
